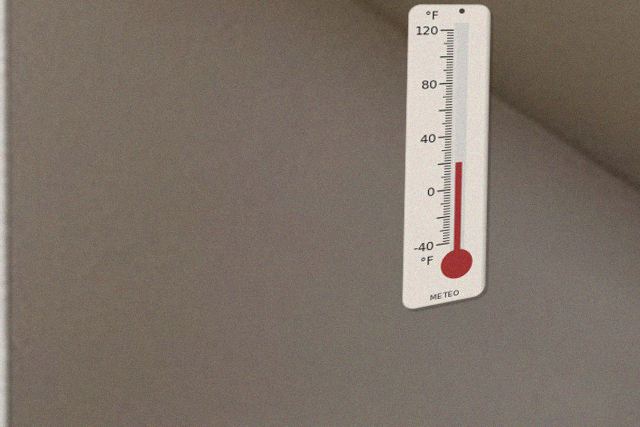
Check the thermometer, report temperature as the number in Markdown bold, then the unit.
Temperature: **20** °F
